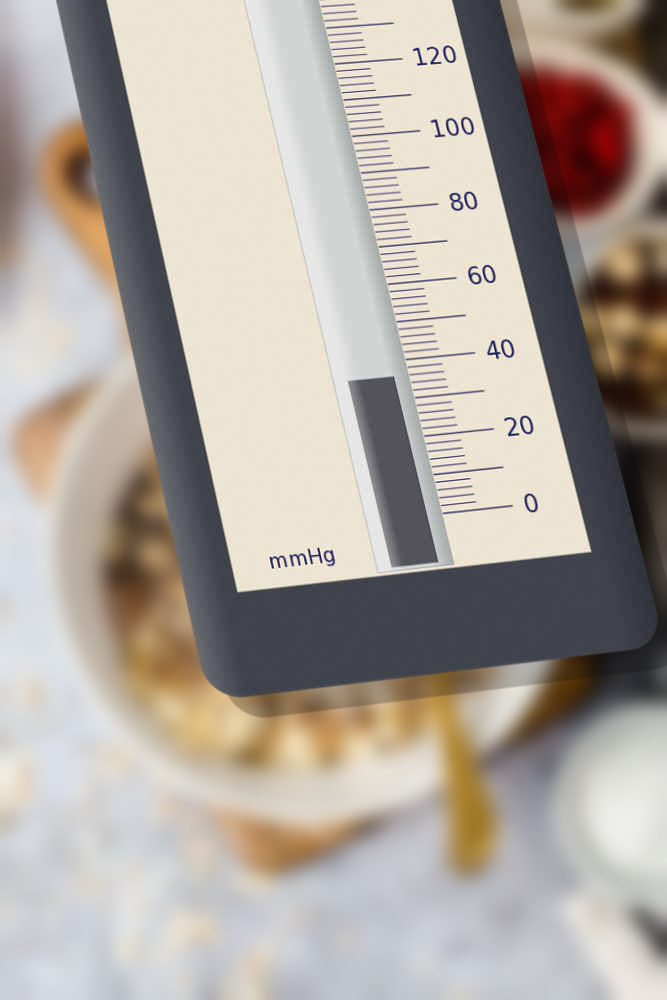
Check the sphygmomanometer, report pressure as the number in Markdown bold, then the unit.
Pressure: **36** mmHg
